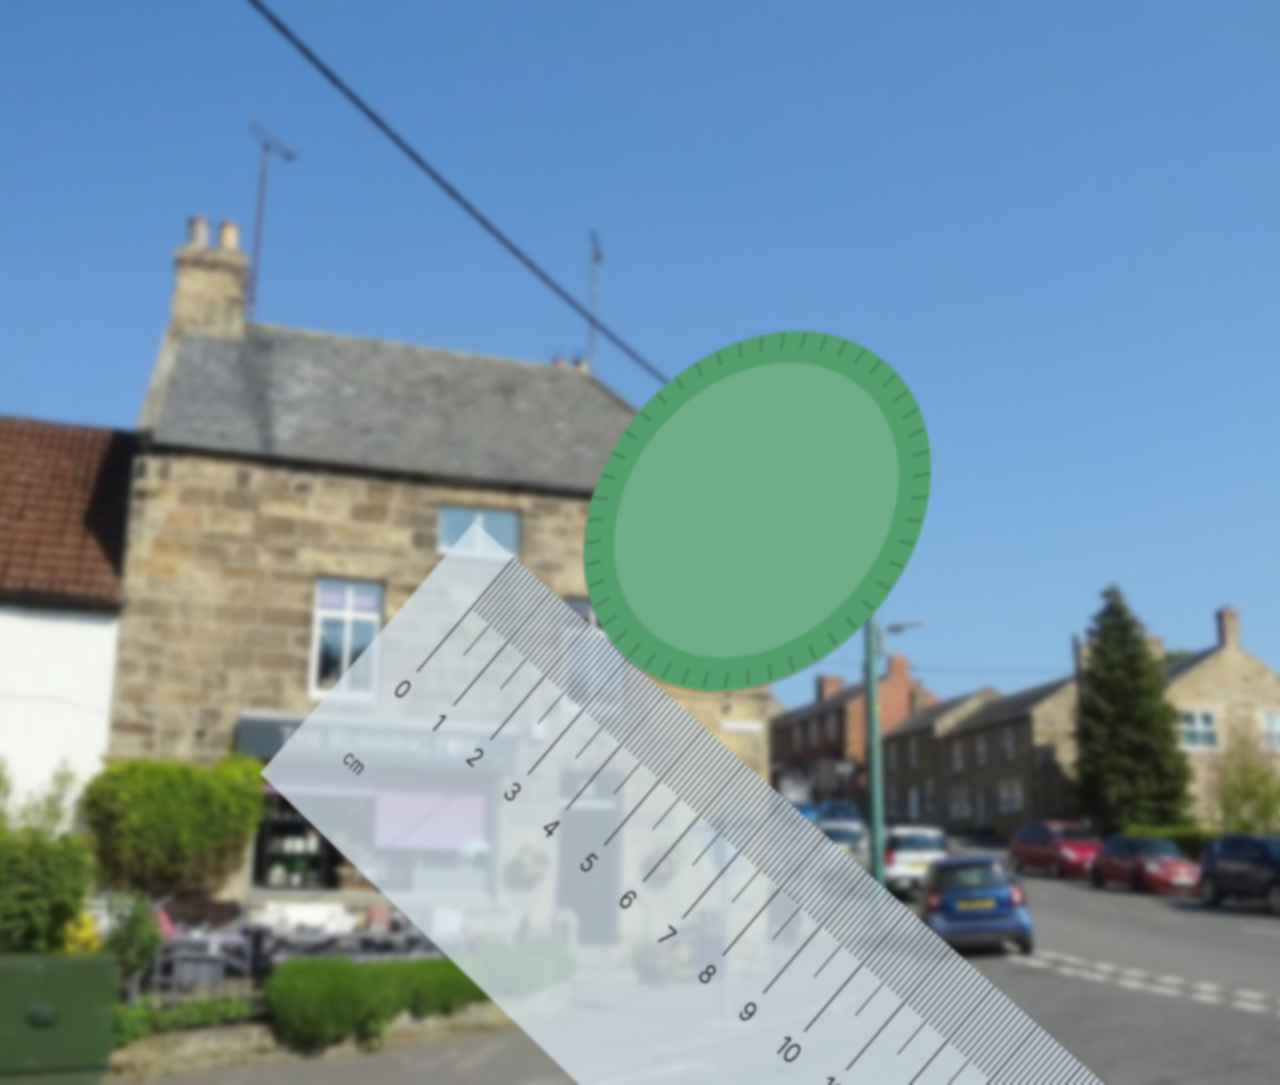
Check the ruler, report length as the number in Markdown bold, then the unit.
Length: **6** cm
